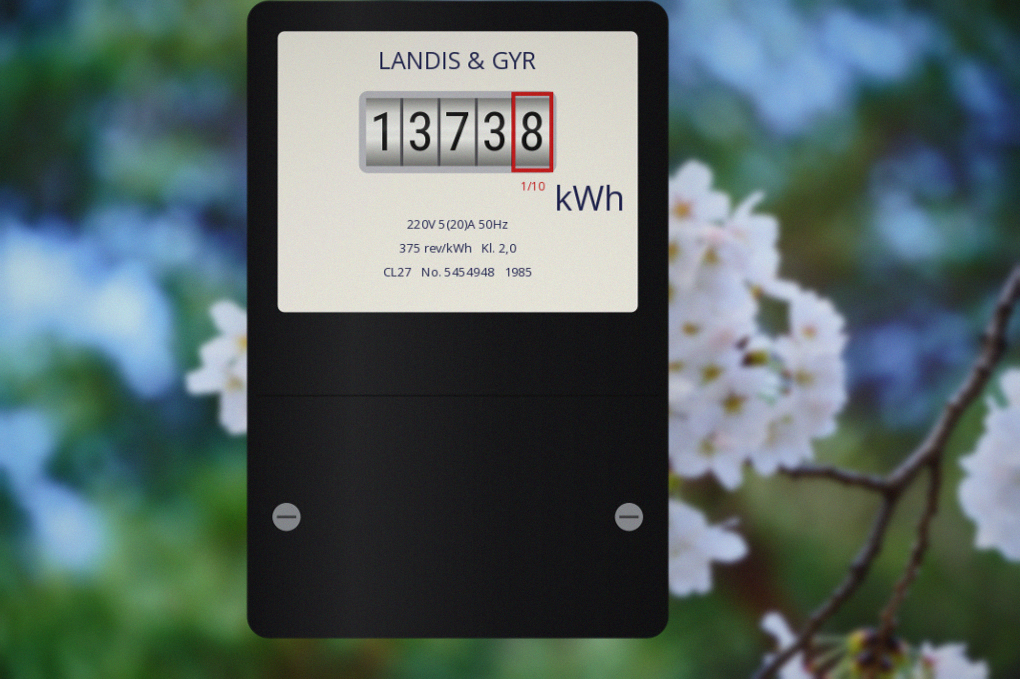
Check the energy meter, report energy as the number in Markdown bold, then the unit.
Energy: **1373.8** kWh
